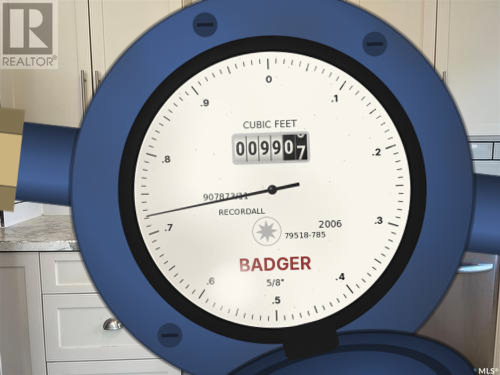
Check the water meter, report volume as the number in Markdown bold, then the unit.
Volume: **9906.72** ft³
